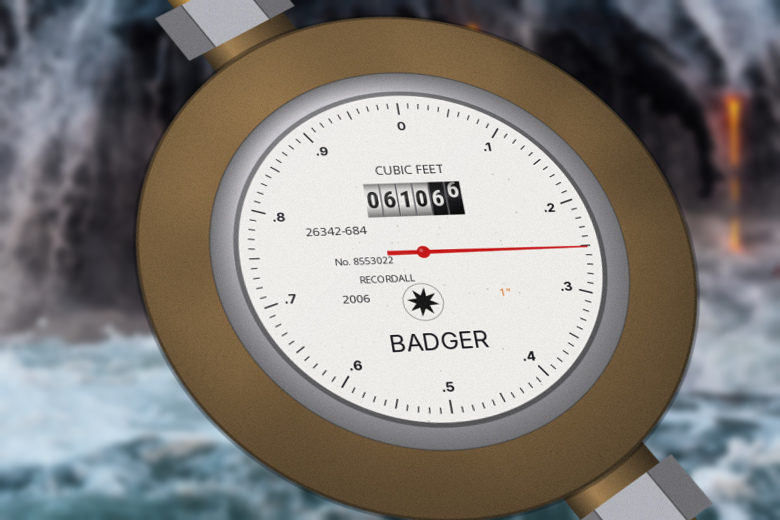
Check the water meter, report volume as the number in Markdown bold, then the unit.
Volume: **61066.25** ft³
